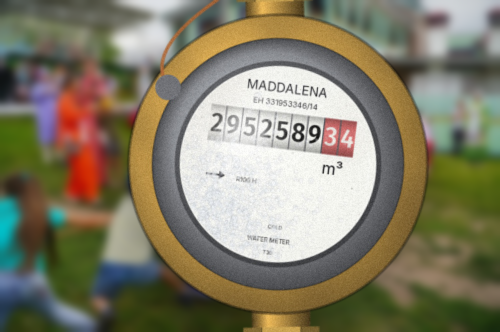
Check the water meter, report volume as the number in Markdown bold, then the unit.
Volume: **2952589.34** m³
